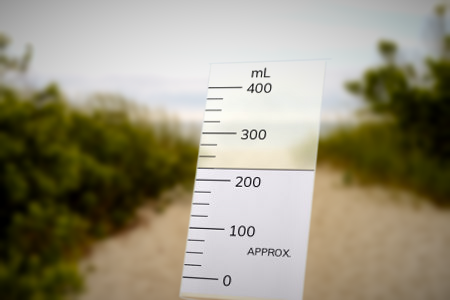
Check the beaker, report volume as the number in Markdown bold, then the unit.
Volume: **225** mL
